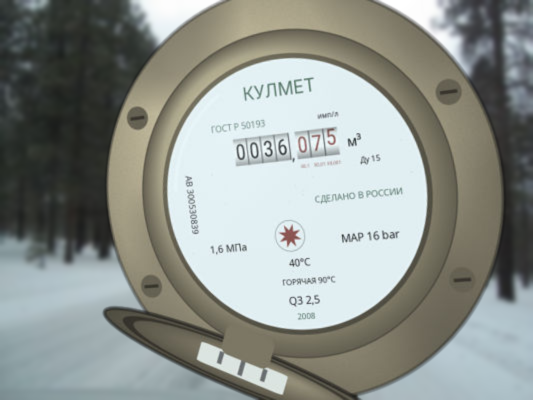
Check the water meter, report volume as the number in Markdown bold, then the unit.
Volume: **36.075** m³
